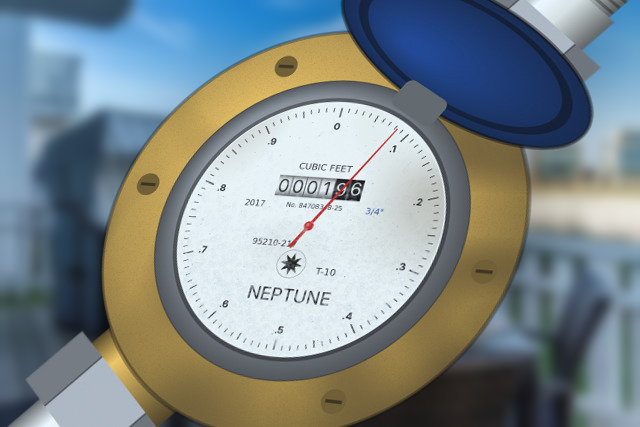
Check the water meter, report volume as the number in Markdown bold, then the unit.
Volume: **196.08** ft³
